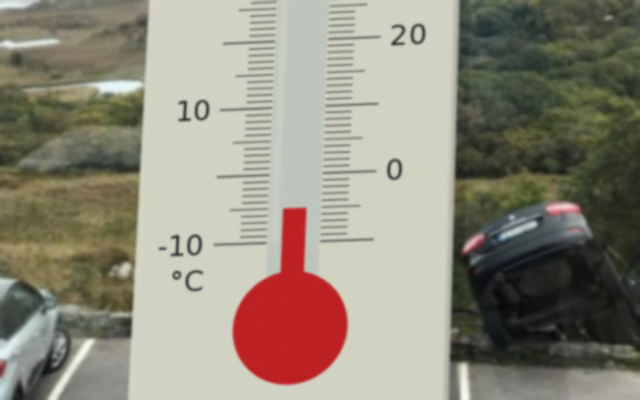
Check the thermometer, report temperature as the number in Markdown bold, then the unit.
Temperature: **-5** °C
